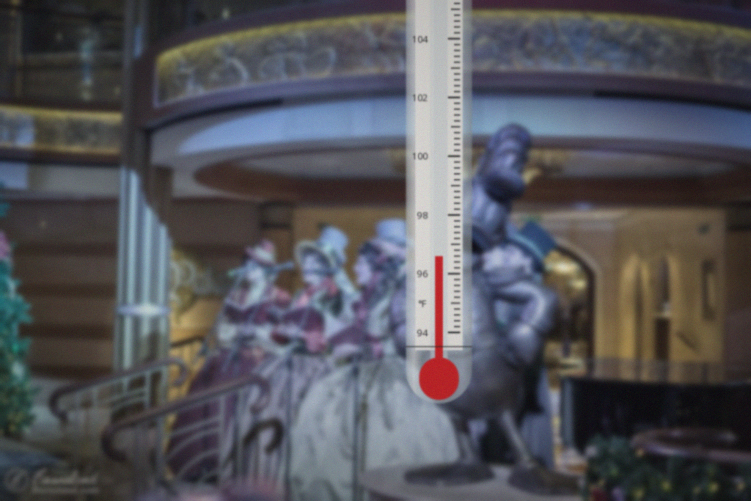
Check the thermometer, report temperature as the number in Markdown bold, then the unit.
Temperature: **96.6** °F
